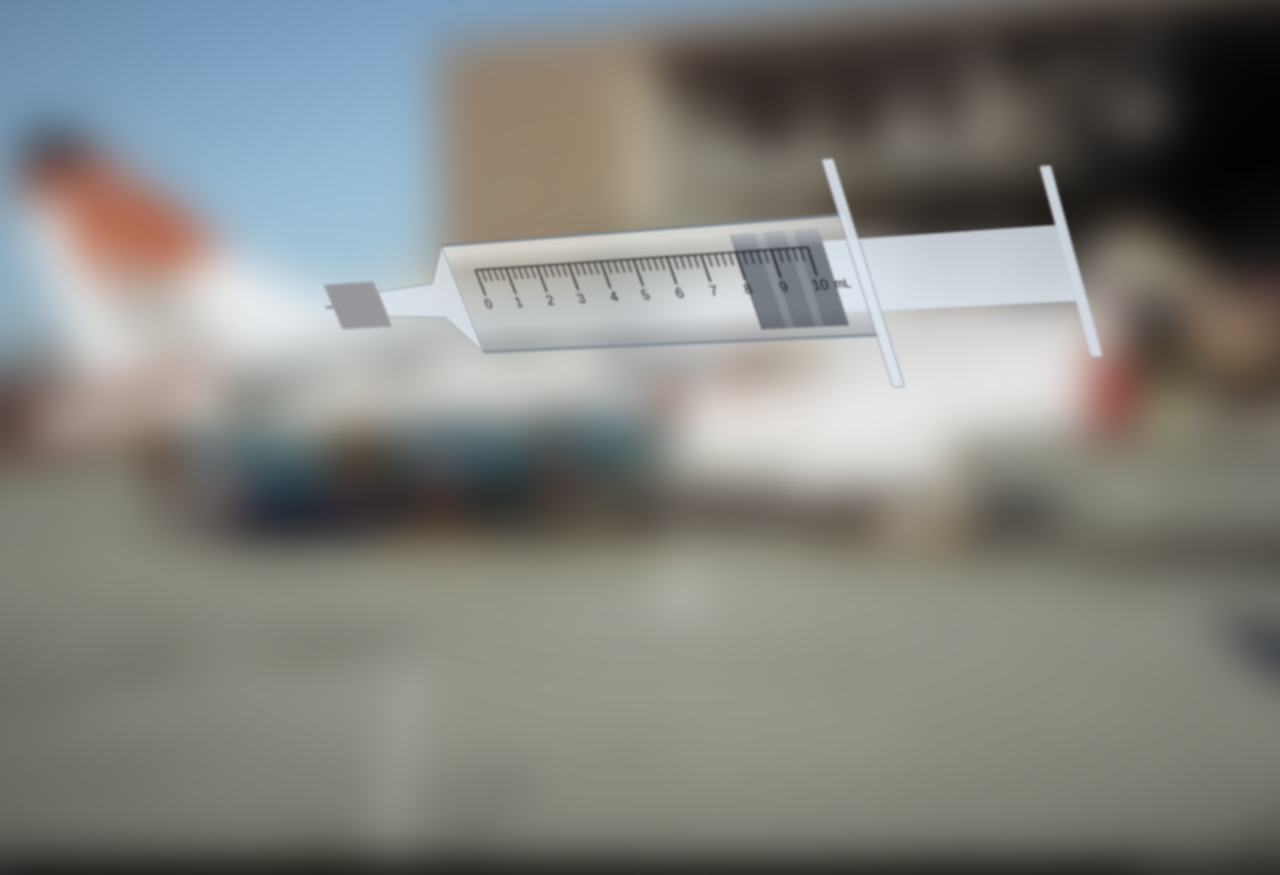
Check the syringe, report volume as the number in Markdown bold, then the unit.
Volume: **8** mL
